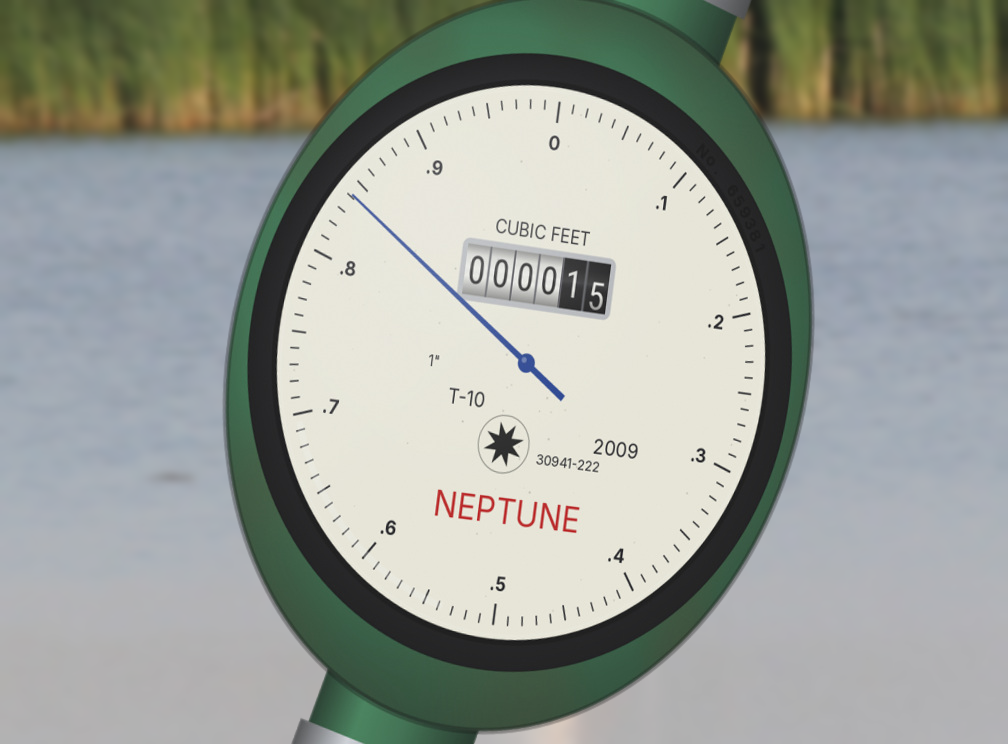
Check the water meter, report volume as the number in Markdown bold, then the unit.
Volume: **14.84** ft³
